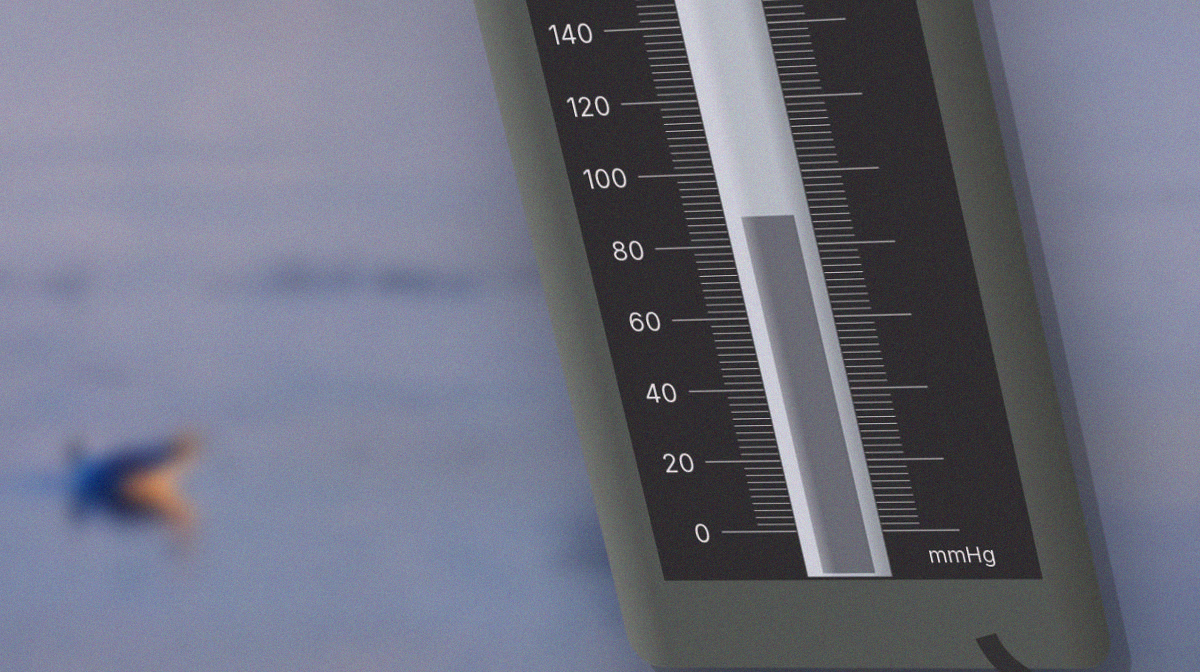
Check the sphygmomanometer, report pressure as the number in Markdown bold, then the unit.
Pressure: **88** mmHg
